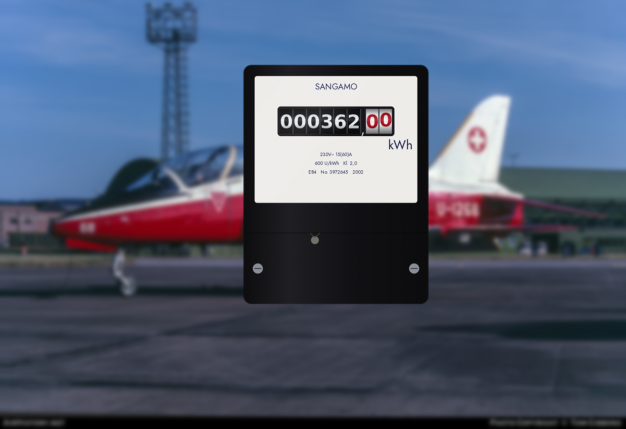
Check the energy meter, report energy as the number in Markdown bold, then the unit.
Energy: **362.00** kWh
